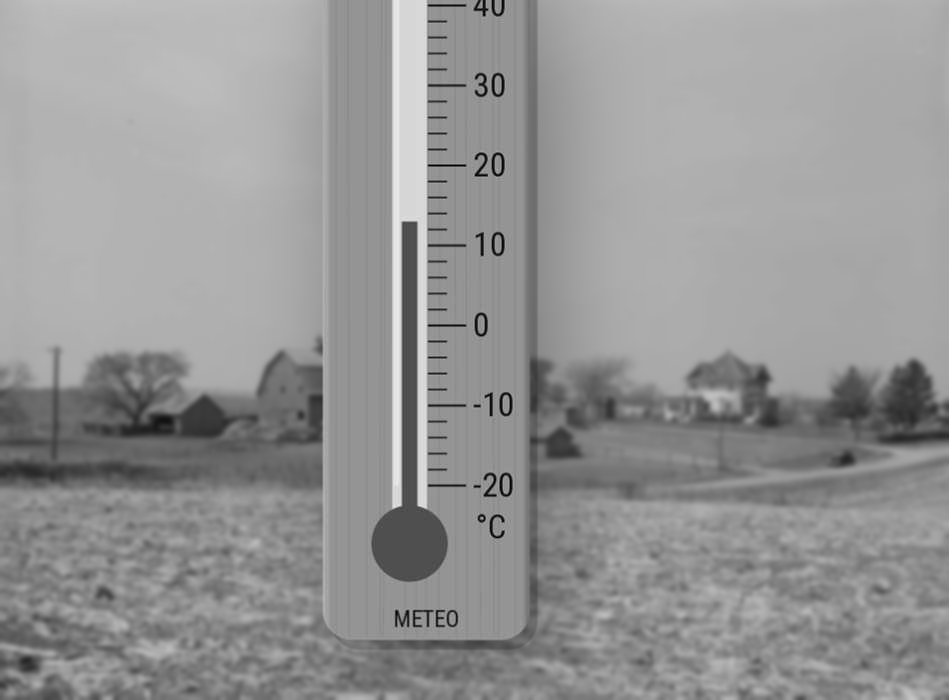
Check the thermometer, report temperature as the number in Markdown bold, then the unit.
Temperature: **13** °C
